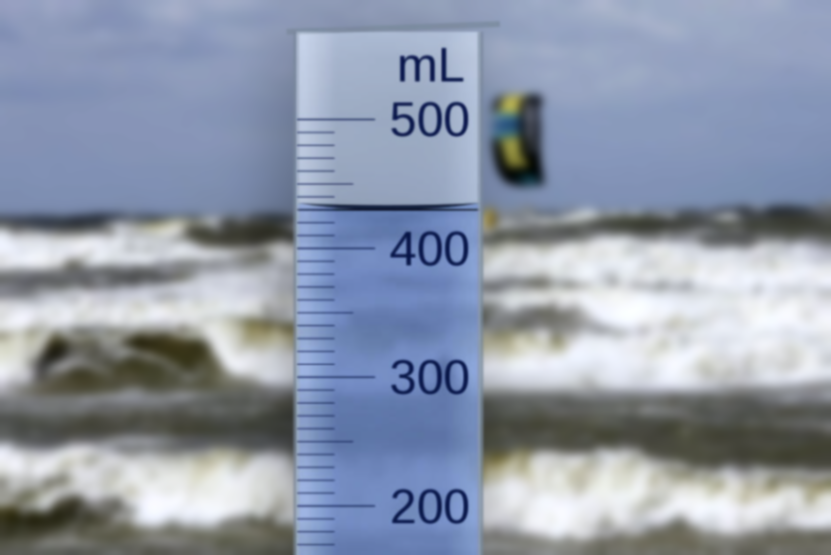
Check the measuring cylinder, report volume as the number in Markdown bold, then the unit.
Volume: **430** mL
